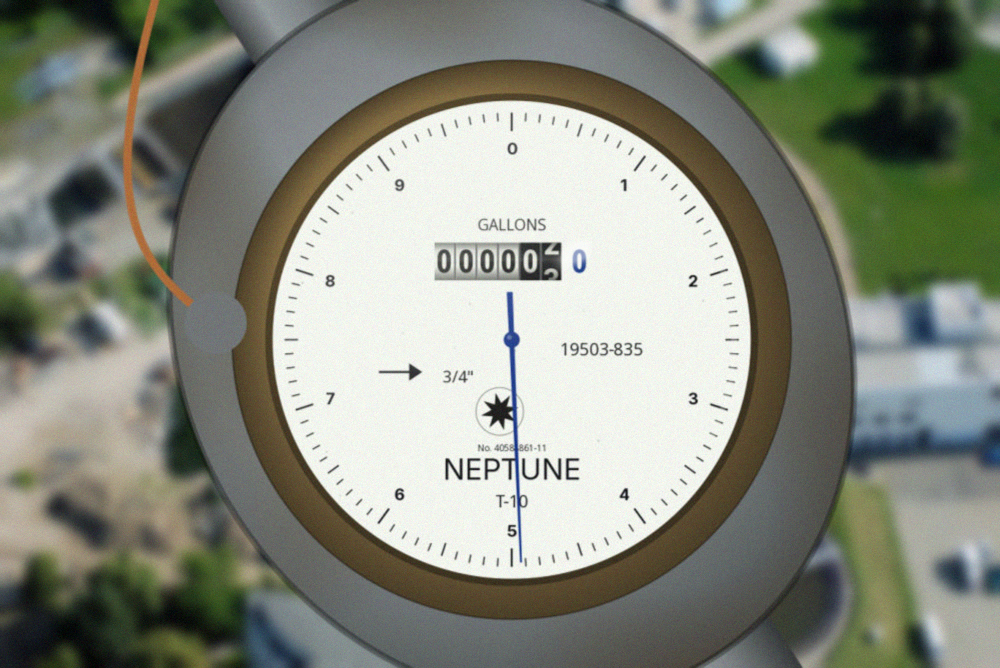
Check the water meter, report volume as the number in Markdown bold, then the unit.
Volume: **24.9** gal
